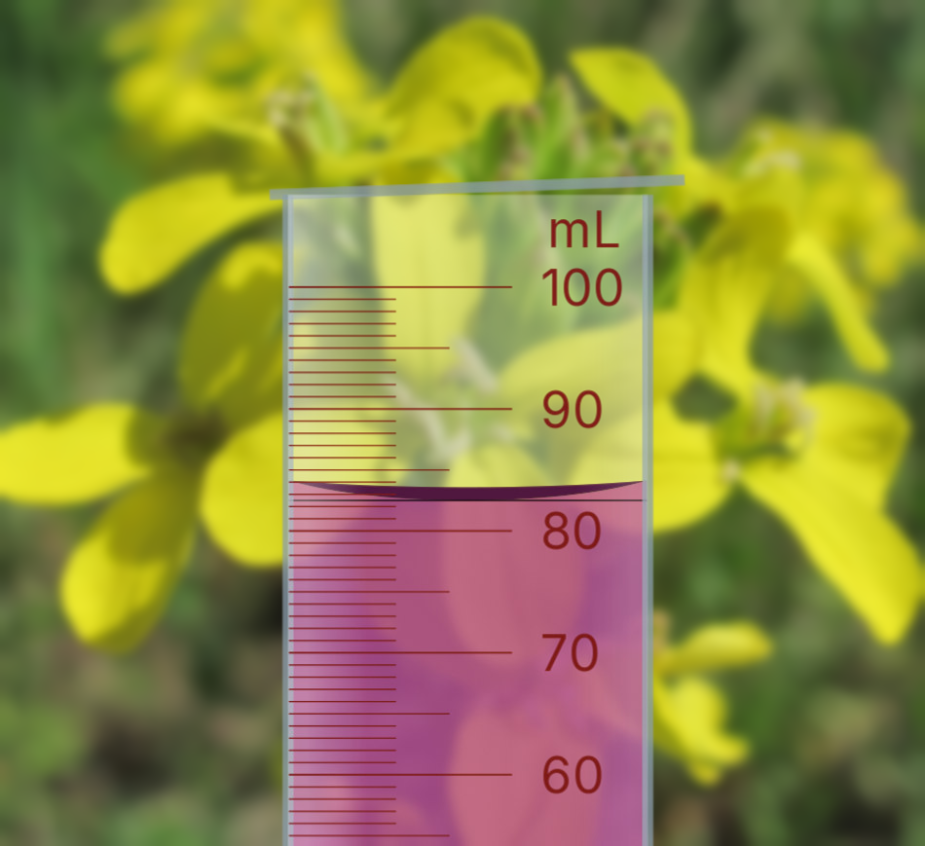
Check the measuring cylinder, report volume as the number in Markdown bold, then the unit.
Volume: **82.5** mL
